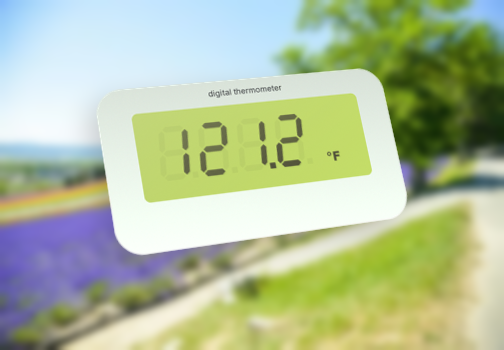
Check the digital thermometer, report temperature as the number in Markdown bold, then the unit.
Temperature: **121.2** °F
